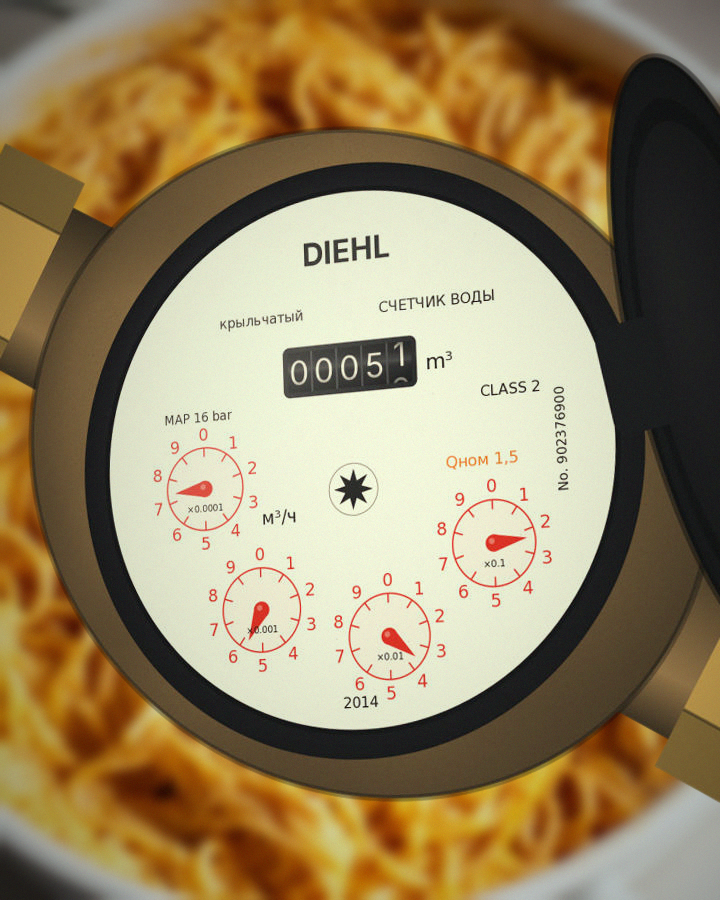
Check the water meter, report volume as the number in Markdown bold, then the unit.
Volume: **51.2357** m³
